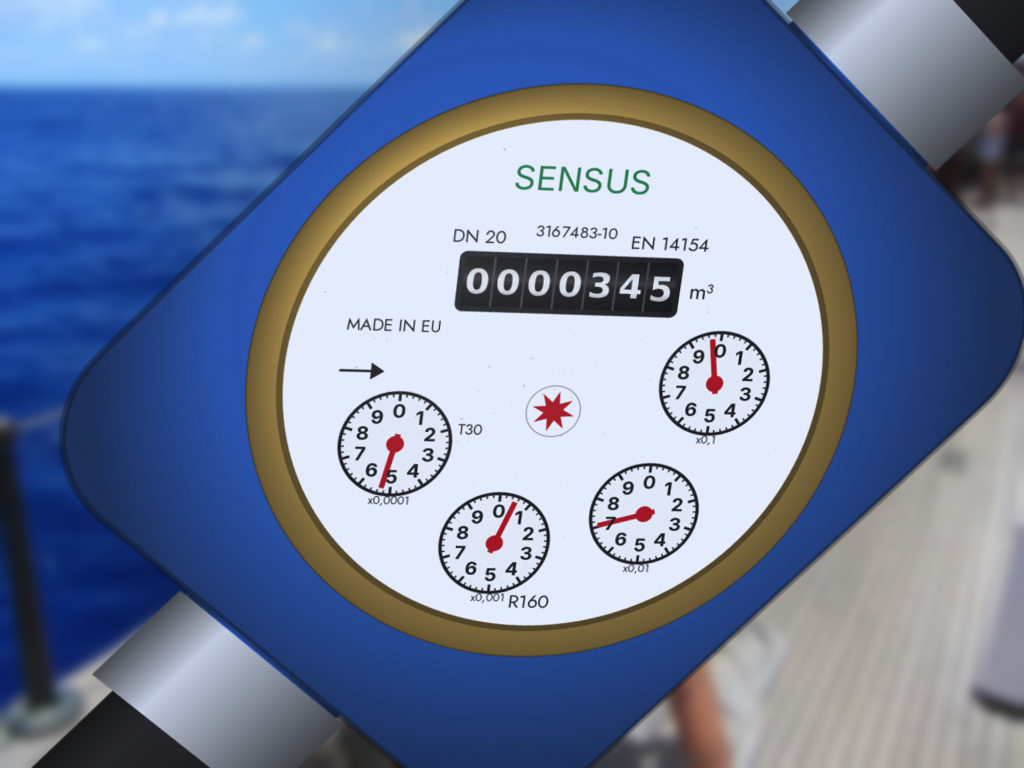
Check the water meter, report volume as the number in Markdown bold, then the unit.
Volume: **344.9705** m³
